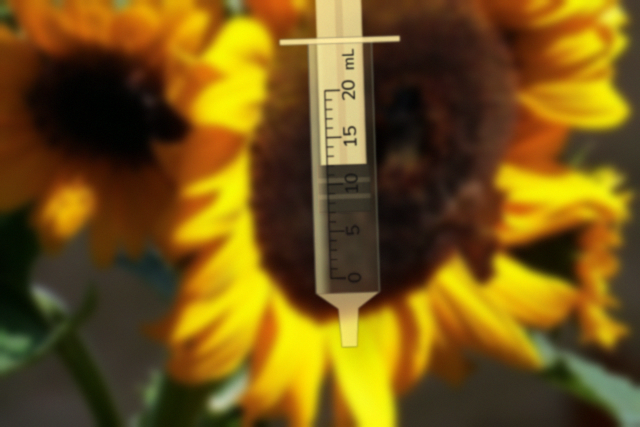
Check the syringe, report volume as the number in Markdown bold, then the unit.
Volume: **7** mL
